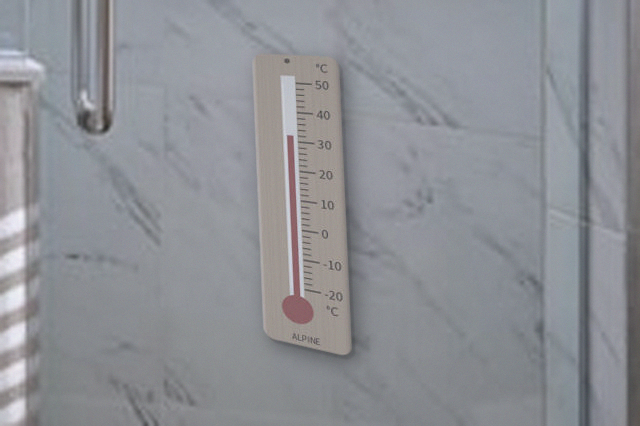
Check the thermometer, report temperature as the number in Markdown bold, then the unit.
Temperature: **32** °C
